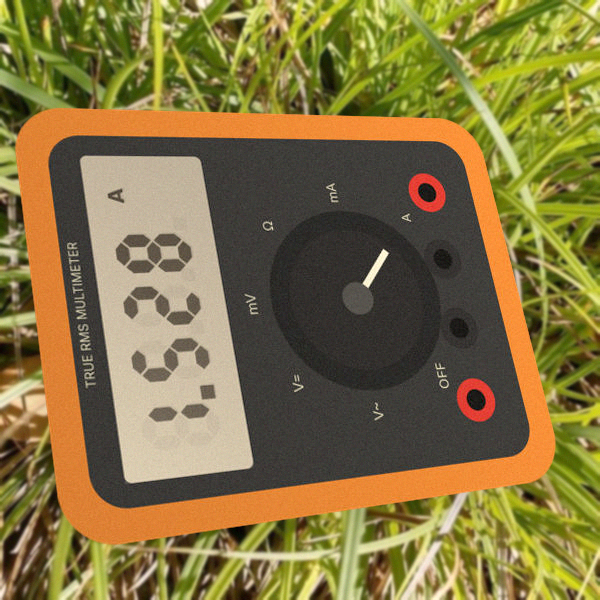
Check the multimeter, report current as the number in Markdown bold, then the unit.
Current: **1.528** A
